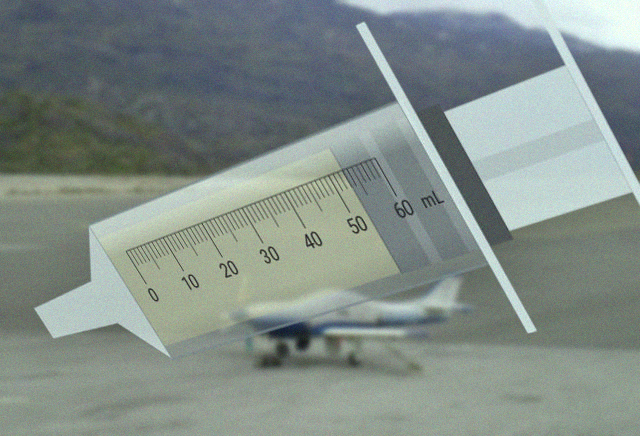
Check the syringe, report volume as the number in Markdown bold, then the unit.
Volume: **53** mL
